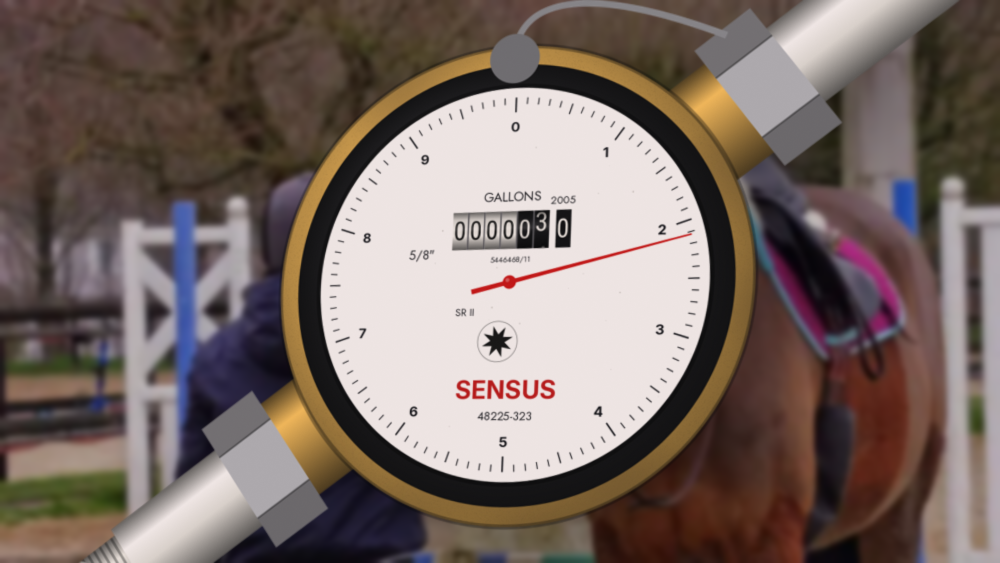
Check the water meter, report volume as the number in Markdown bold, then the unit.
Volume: **32.1** gal
